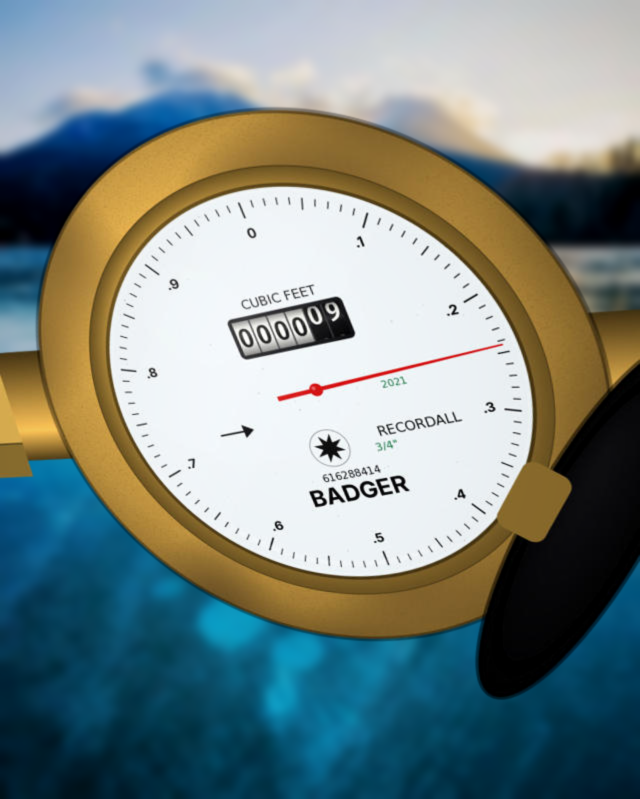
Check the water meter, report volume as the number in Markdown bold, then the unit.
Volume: **9.24** ft³
